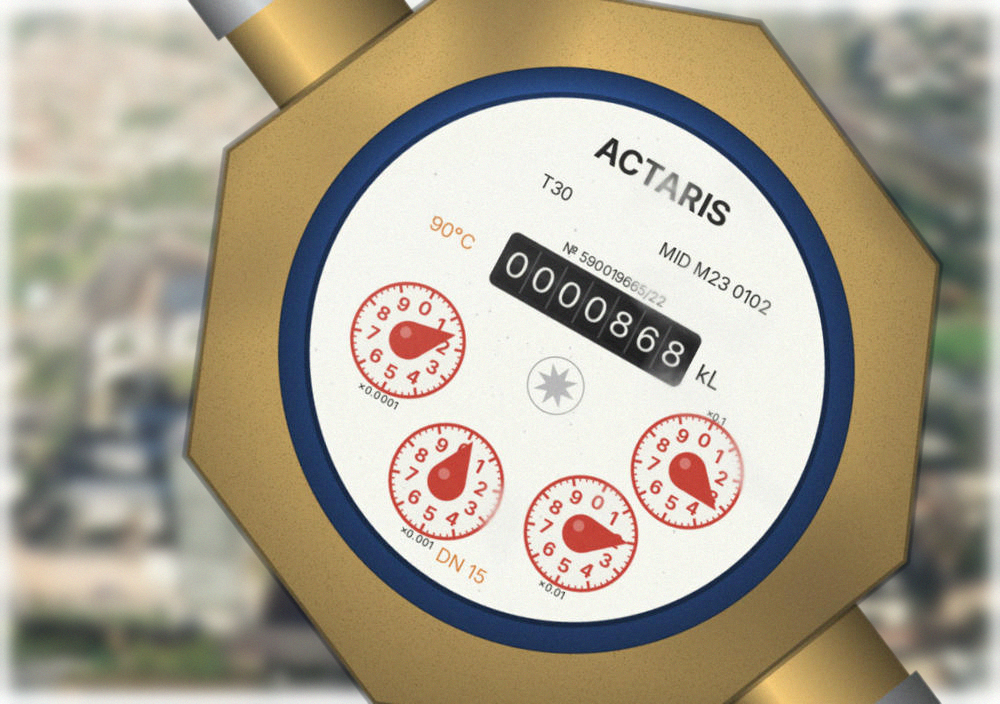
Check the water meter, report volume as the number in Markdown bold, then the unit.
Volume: **868.3201** kL
